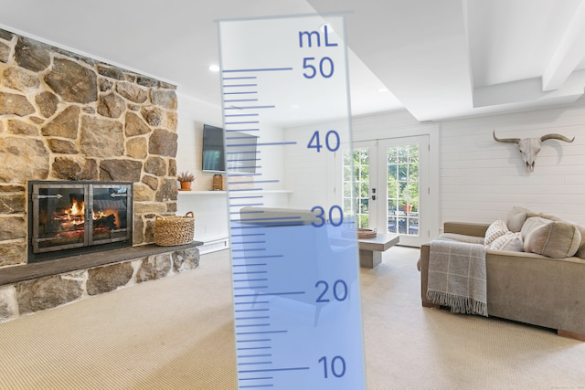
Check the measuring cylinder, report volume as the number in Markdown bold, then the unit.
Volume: **29** mL
